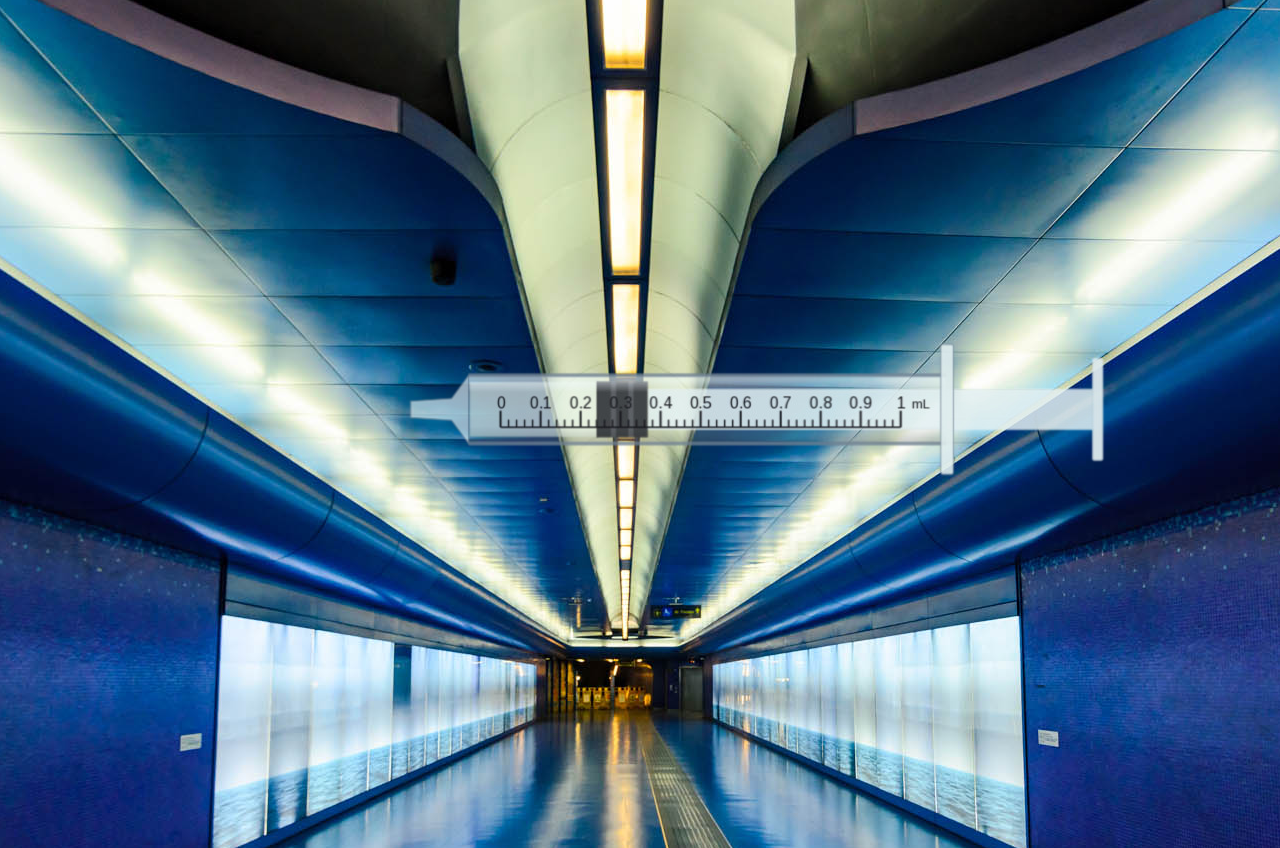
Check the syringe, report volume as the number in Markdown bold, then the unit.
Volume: **0.24** mL
